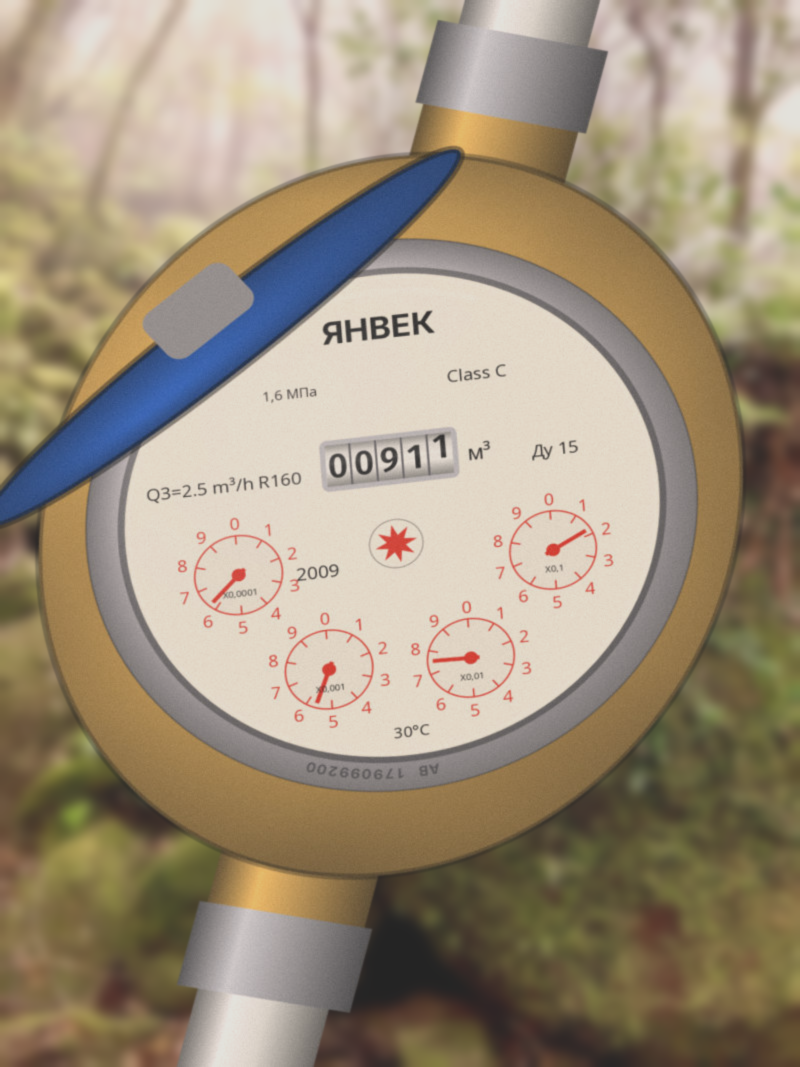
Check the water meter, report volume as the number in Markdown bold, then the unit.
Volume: **911.1756** m³
